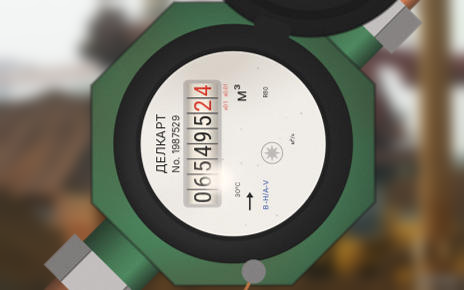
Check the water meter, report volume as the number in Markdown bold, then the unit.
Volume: **65495.24** m³
